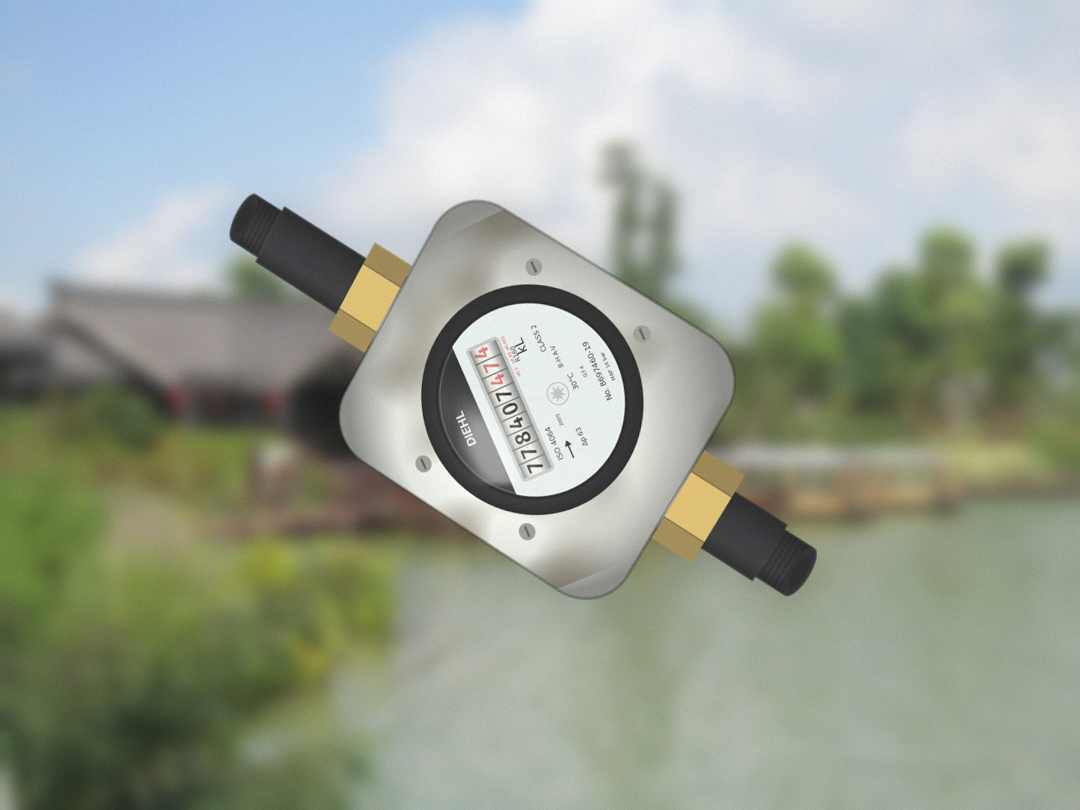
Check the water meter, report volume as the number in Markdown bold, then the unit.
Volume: **778407.474** kL
